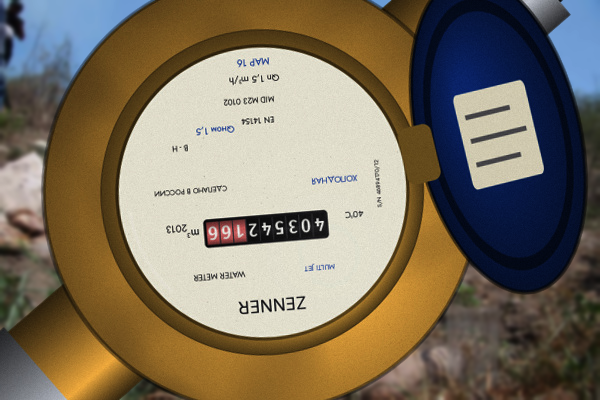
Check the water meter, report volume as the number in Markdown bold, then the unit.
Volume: **403542.166** m³
